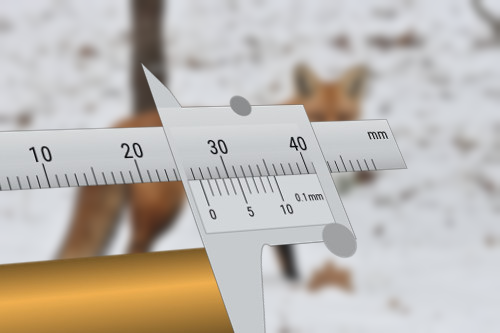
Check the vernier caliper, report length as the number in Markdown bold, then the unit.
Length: **26.6** mm
